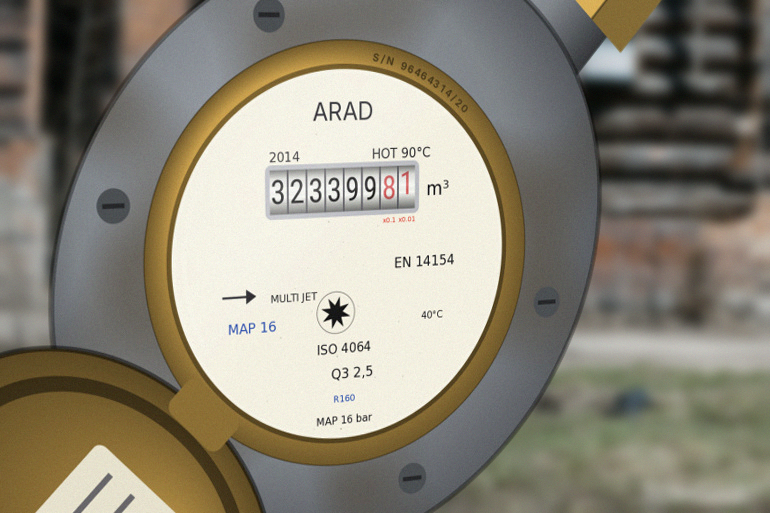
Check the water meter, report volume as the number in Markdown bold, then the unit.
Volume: **323399.81** m³
